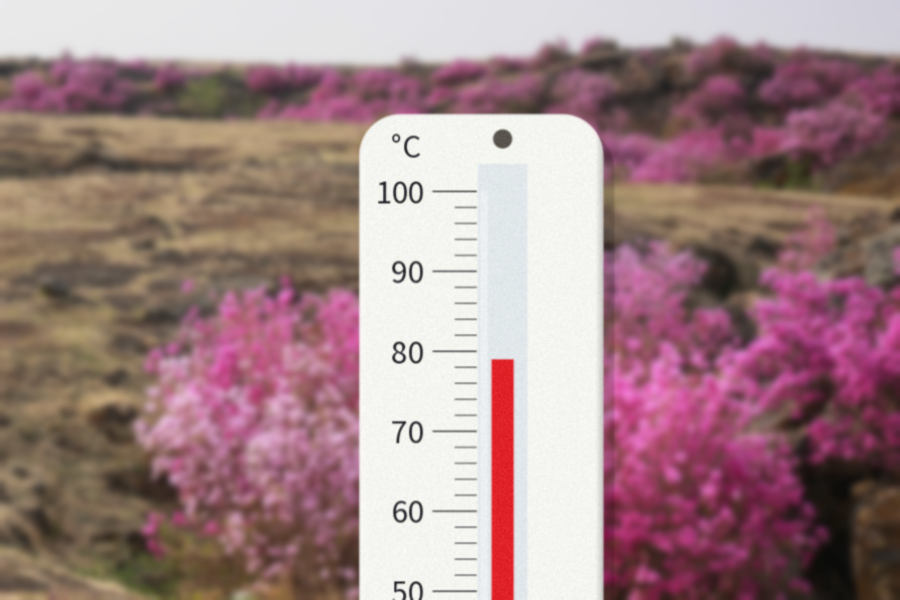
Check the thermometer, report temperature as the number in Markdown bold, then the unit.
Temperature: **79** °C
